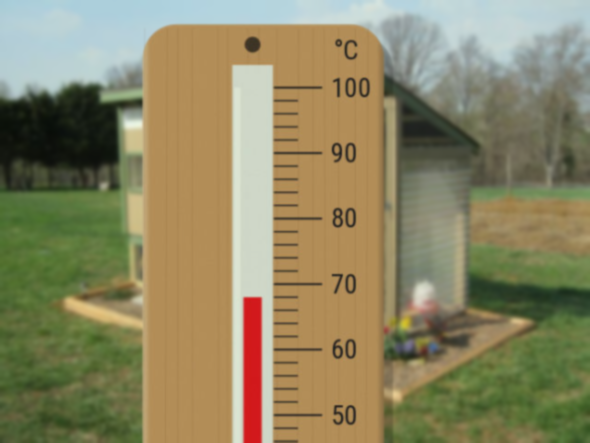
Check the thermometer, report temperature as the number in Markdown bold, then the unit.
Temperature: **68** °C
